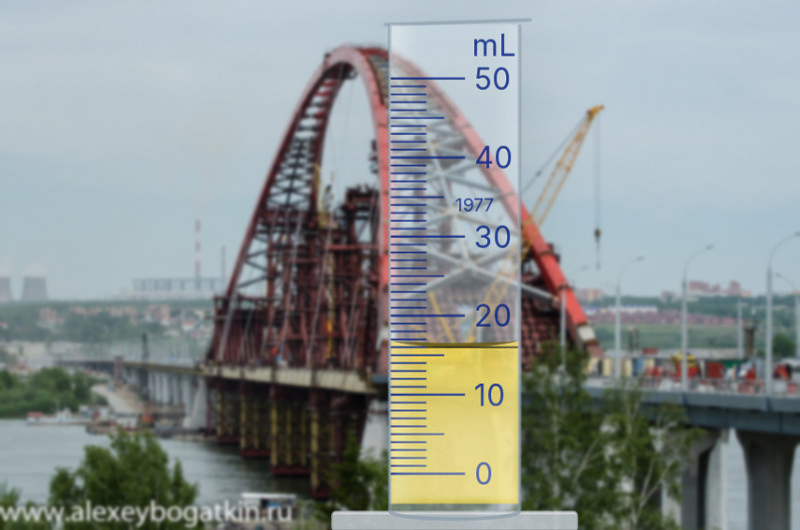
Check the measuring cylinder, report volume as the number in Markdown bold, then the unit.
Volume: **16** mL
